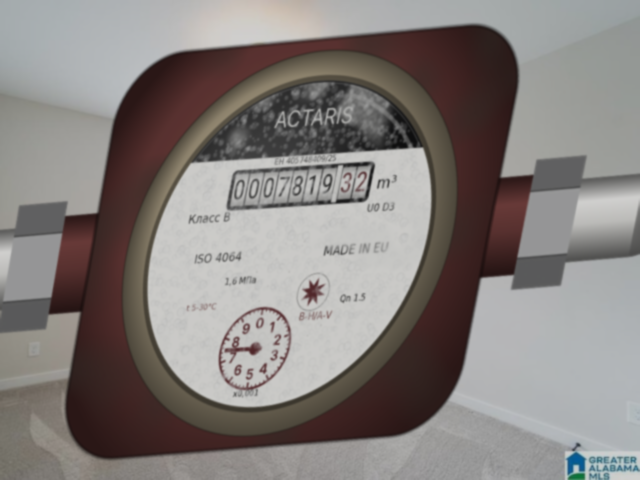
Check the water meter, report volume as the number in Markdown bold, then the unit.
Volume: **7819.327** m³
